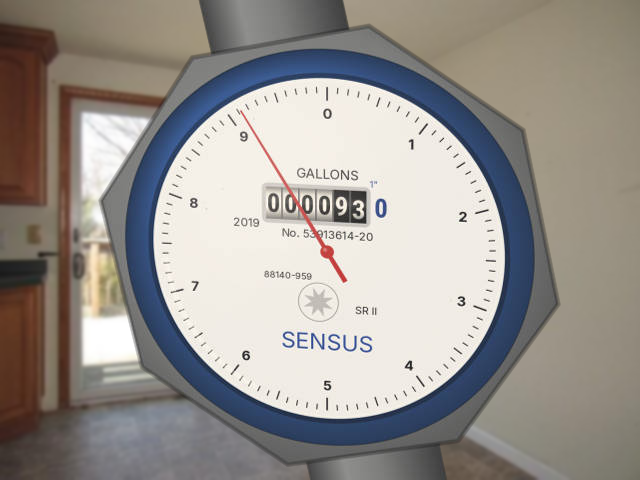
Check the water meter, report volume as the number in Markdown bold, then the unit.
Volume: **929.1** gal
